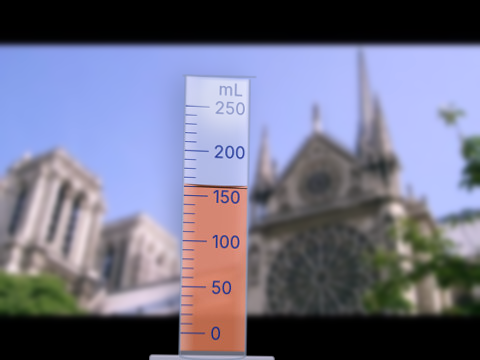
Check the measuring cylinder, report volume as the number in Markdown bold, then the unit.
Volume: **160** mL
